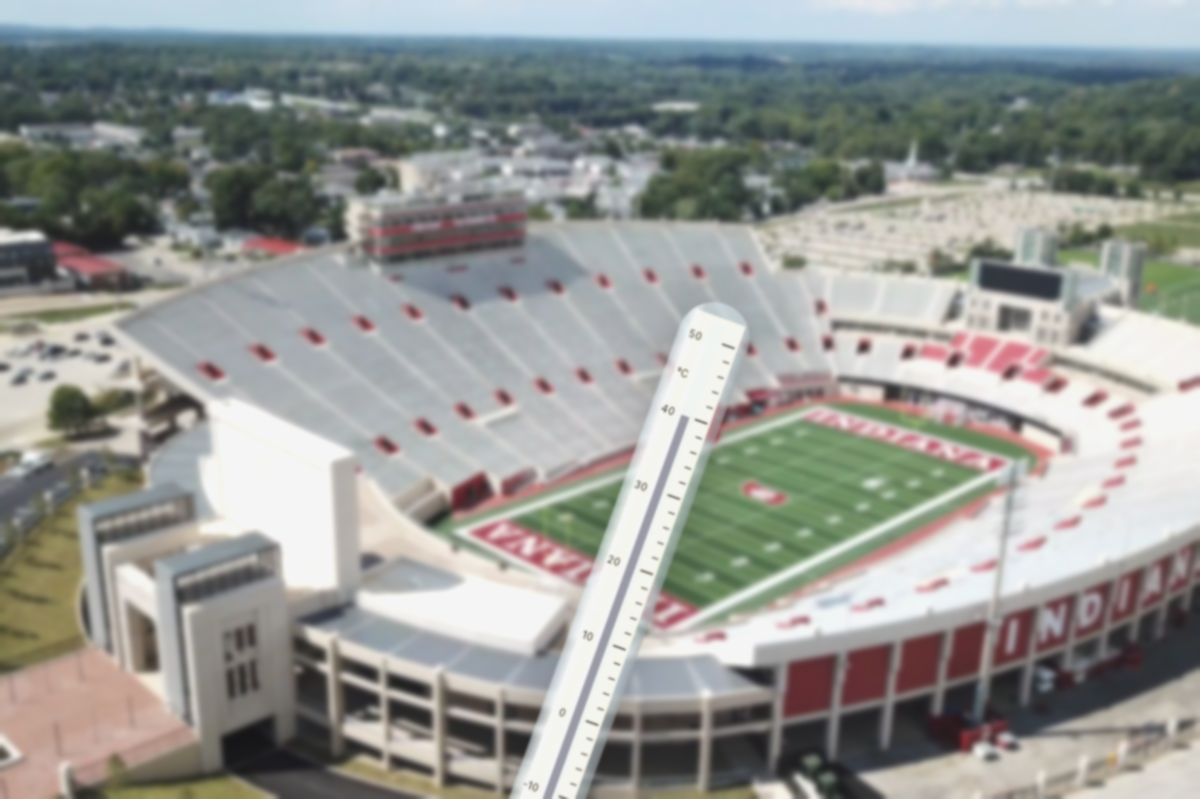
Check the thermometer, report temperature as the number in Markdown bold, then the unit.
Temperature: **40** °C
